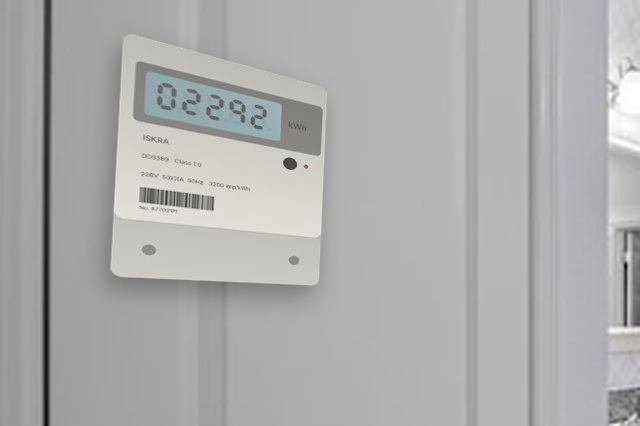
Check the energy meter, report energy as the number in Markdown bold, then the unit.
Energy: **2292** kWh
